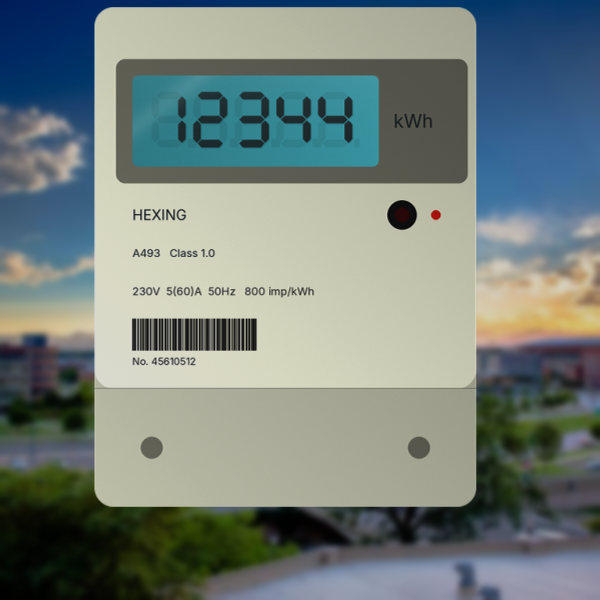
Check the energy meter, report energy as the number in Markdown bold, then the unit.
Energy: **12344** kWh
